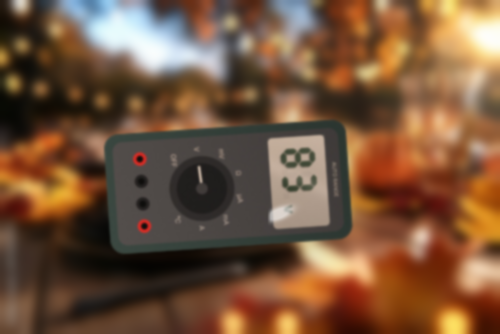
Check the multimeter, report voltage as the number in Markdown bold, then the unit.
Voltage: **83** V
